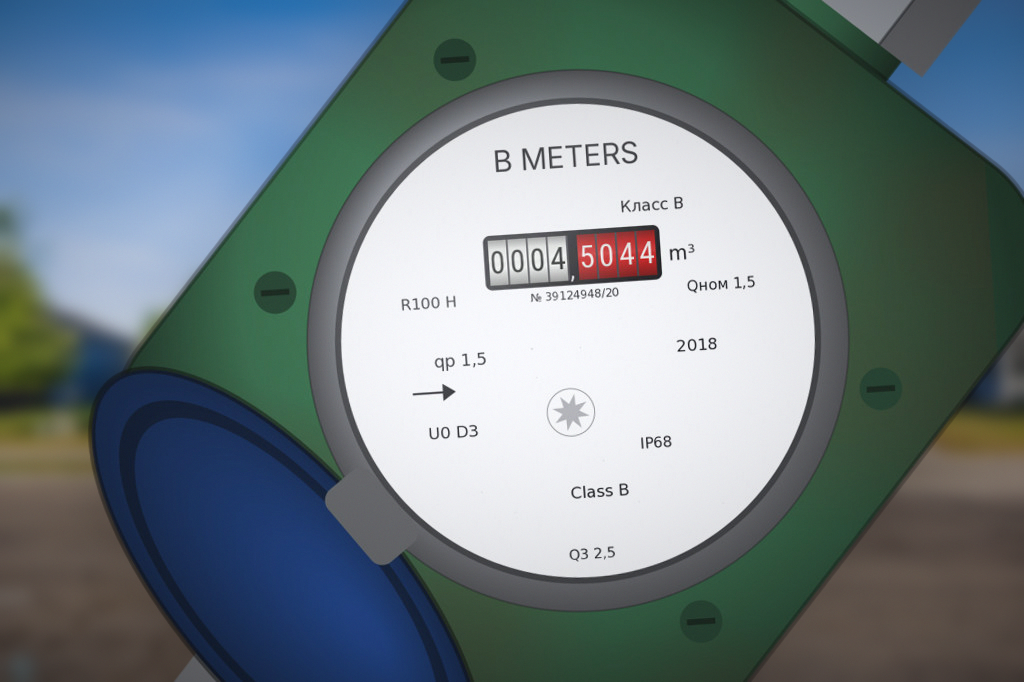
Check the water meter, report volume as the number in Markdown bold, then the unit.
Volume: **4.5044** m³
